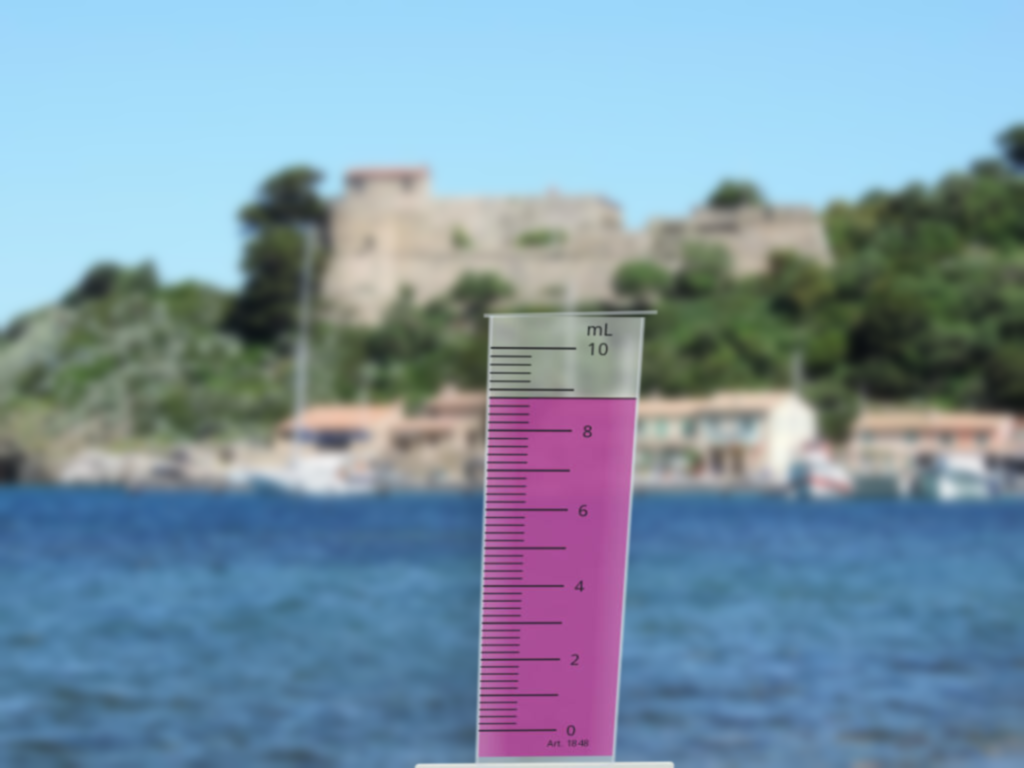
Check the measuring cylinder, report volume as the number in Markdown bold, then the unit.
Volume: **8.8** mL
